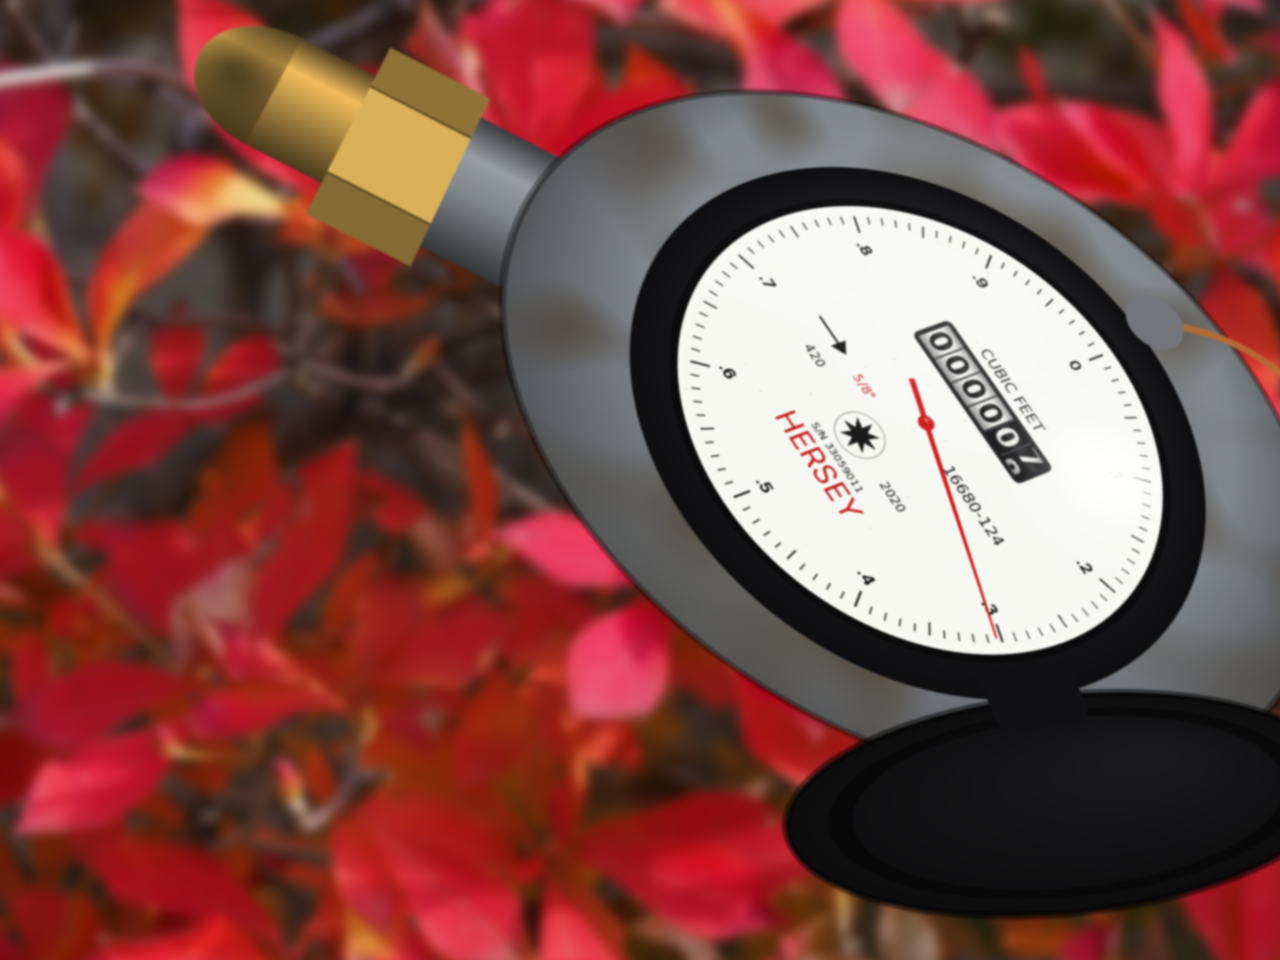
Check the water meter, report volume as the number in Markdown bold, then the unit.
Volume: **7.30** ft³
